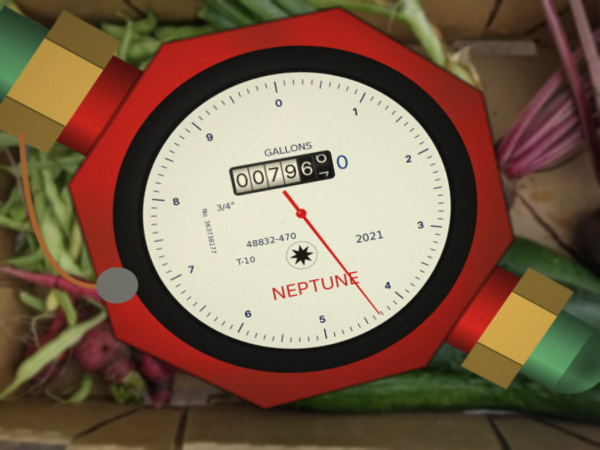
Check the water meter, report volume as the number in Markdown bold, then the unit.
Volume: **79664.3** gal
